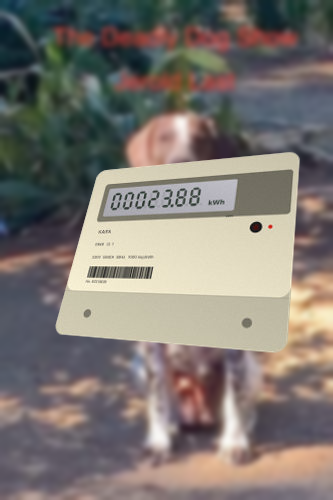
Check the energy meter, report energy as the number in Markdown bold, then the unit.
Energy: **23.88** kWh
